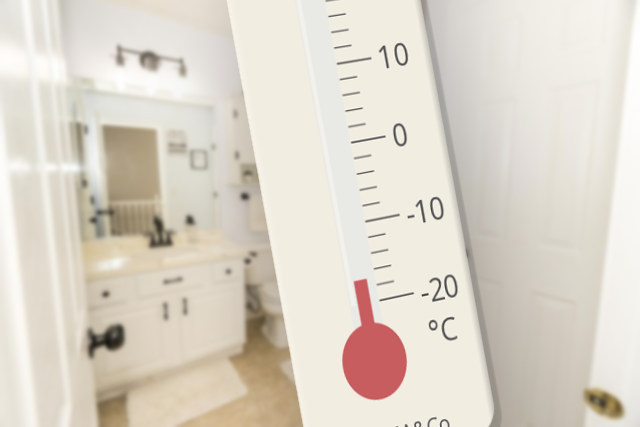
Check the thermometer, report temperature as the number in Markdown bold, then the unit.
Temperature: **-17** °C
